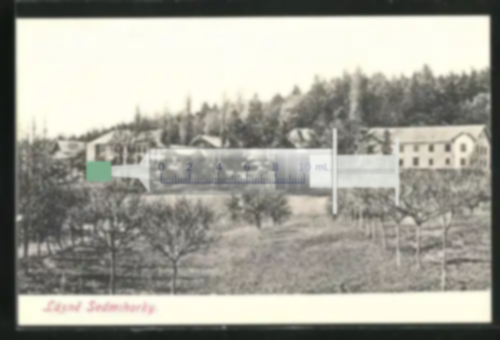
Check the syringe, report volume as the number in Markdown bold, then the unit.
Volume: **8** mL
